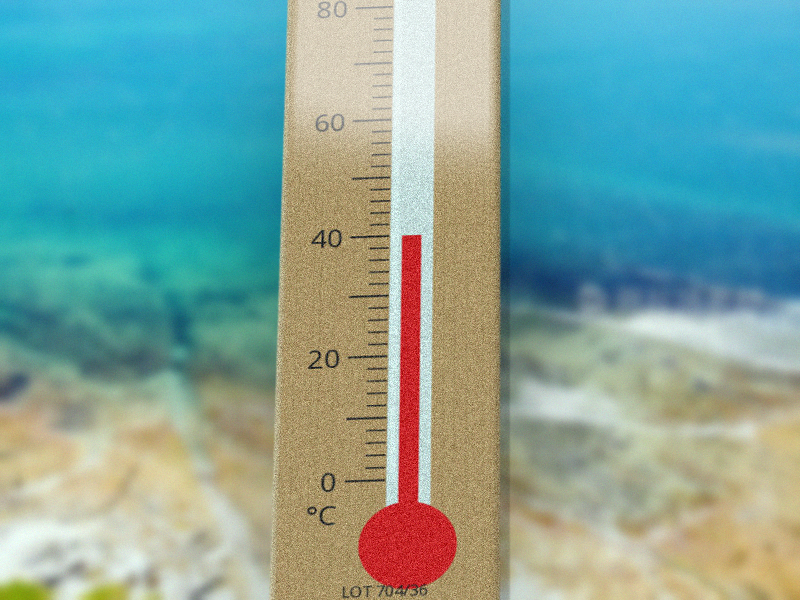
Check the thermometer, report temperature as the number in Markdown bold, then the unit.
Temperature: **40** °C
